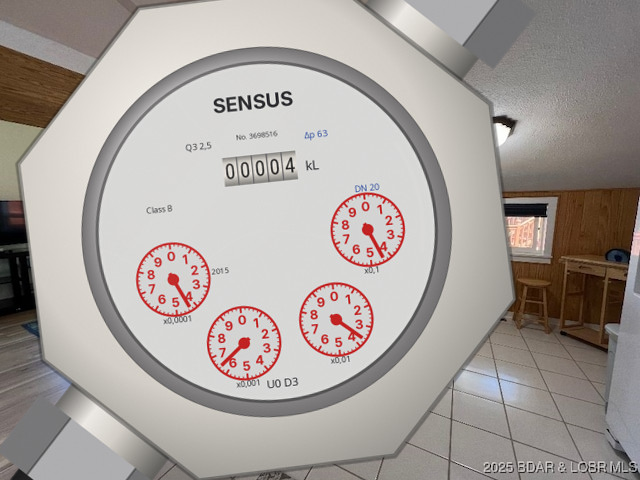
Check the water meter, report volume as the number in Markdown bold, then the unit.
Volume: **4.4364** kL
